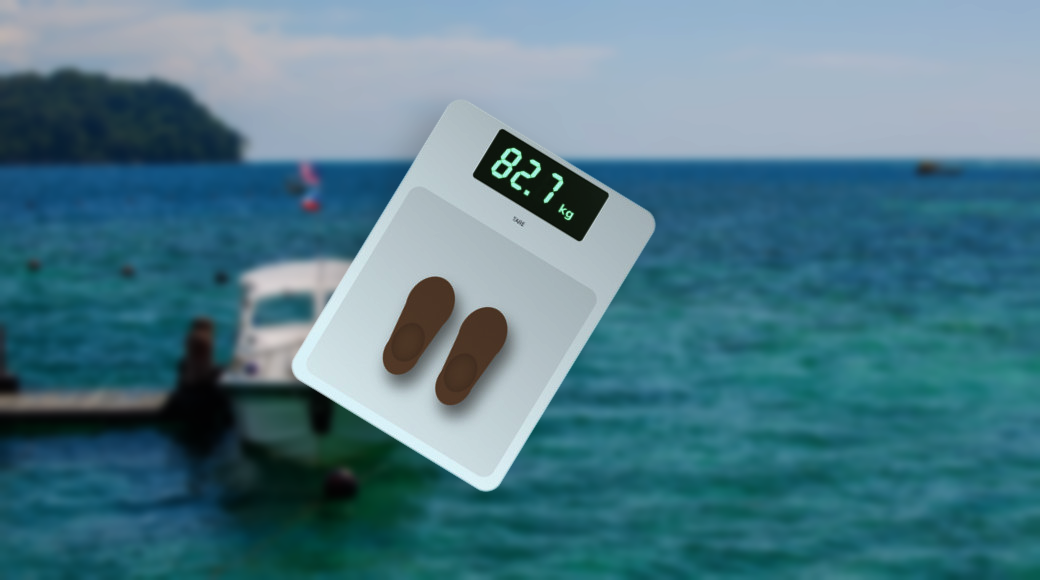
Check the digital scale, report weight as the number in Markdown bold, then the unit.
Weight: **82.7** kg
